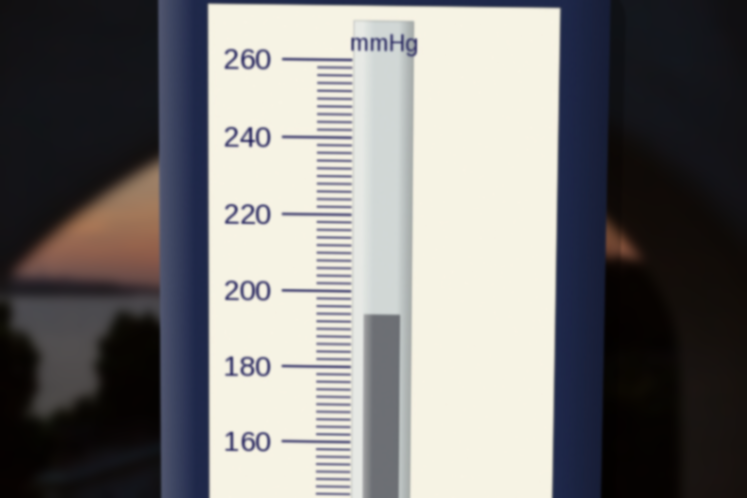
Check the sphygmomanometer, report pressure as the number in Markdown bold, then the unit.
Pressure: **194** mmHg
